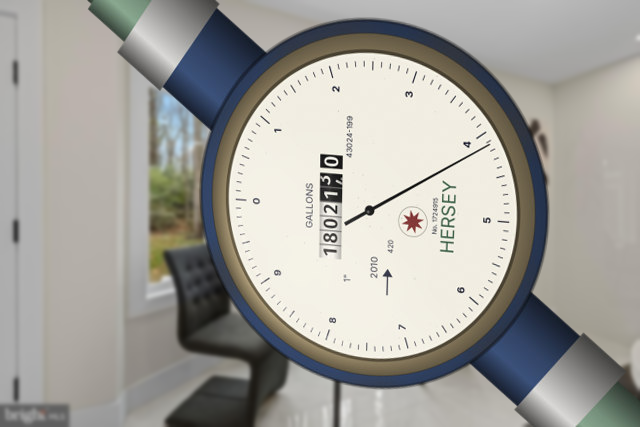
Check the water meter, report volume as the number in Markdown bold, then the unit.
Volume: **1802134.1** gal
